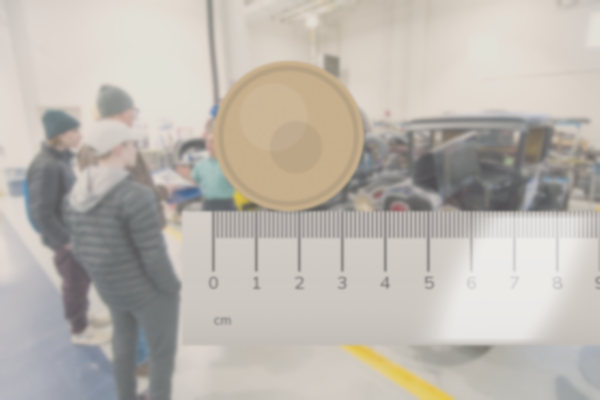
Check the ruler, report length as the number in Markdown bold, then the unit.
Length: **3.5** cm
